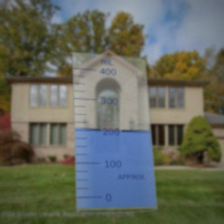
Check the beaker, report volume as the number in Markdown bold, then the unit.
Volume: **200** mL
